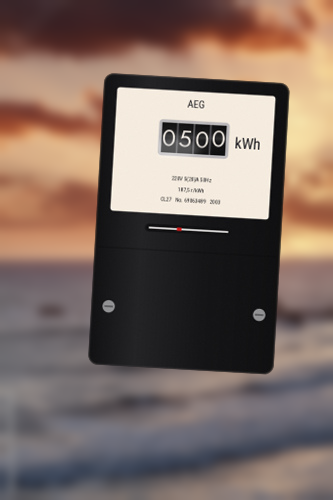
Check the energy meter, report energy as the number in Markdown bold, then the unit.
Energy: **500** kWh
